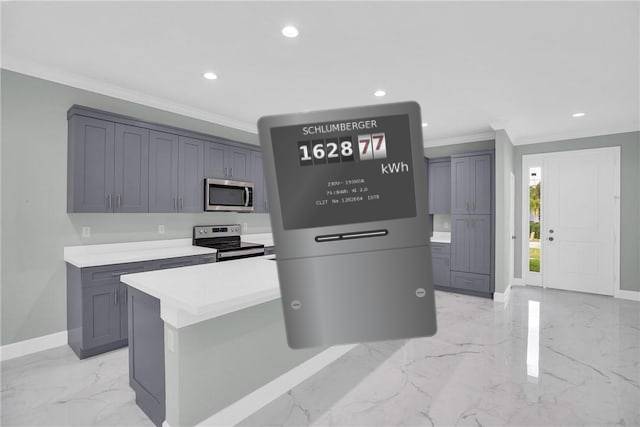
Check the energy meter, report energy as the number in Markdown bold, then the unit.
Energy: **1628.77** kWh
